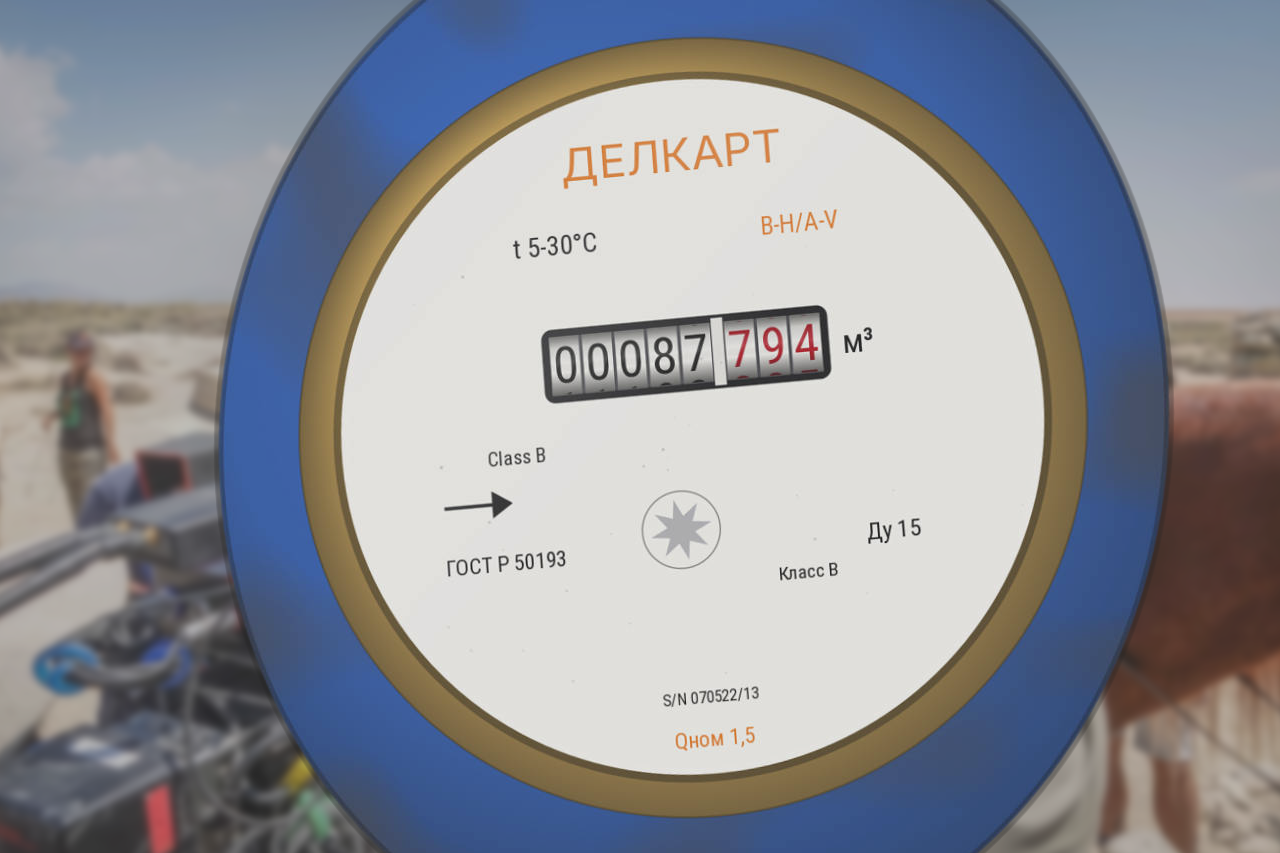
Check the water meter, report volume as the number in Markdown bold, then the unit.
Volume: **87.794** m³
